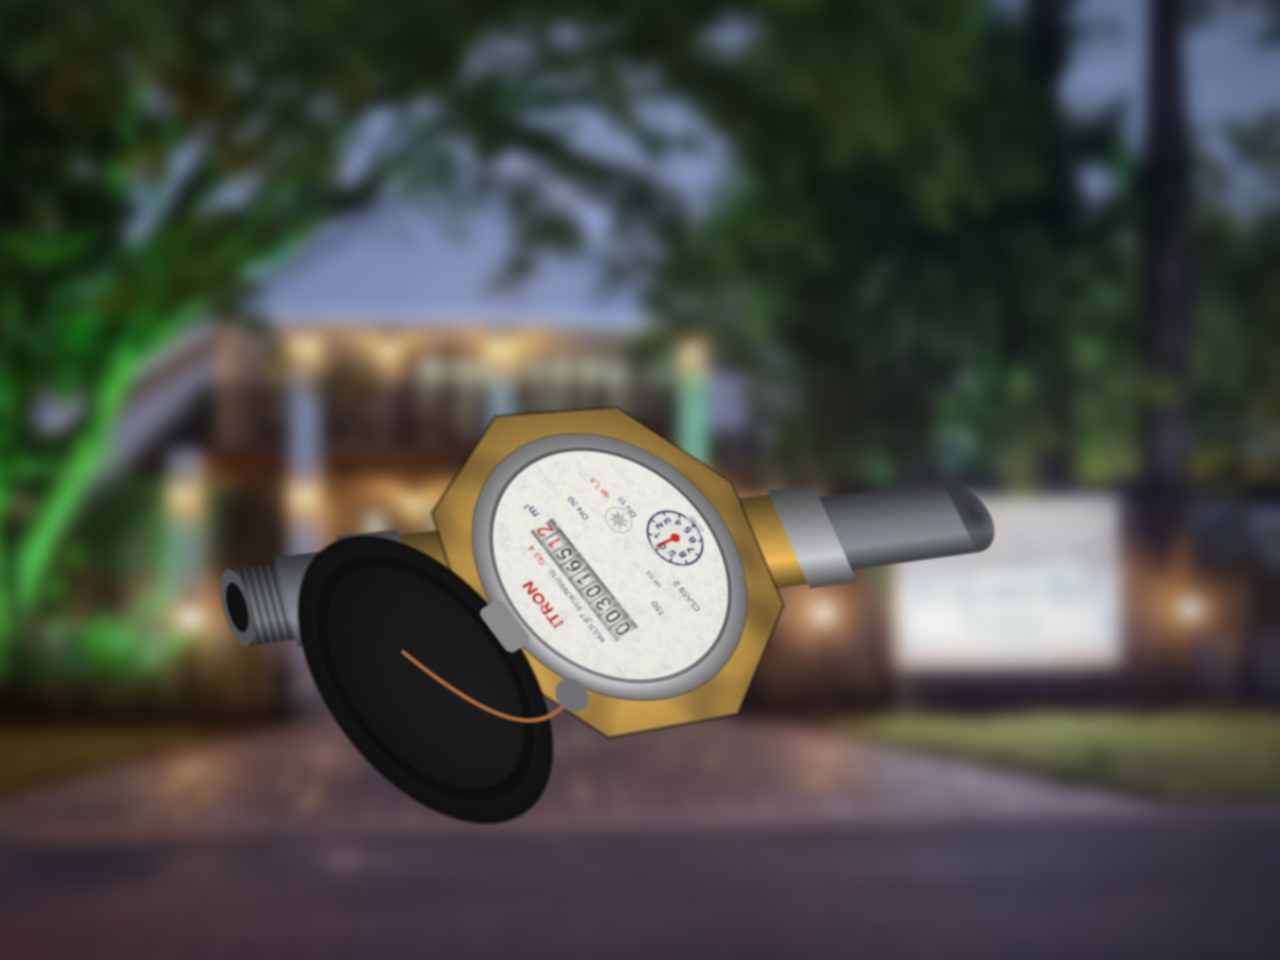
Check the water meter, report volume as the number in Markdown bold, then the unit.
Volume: **30165.120** m³
